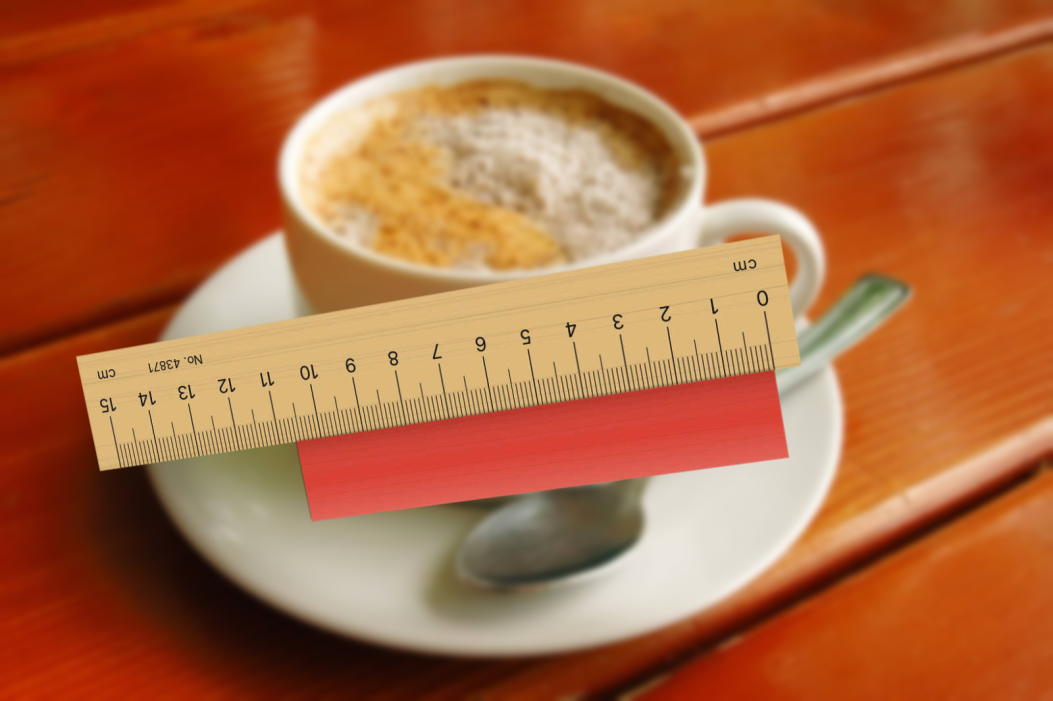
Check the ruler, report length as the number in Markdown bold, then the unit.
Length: **10.6** cm
